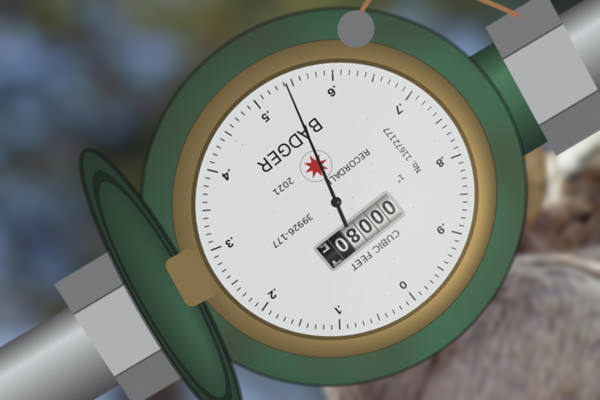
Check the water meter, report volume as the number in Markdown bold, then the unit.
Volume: **804.54** ft³
